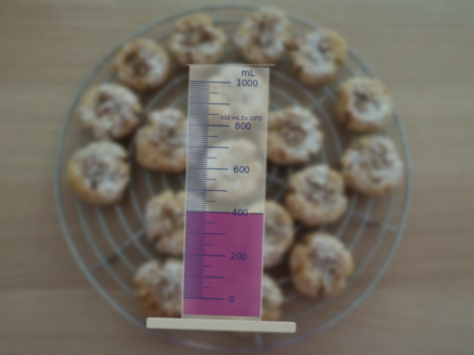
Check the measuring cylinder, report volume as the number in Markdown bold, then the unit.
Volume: **400** mL
